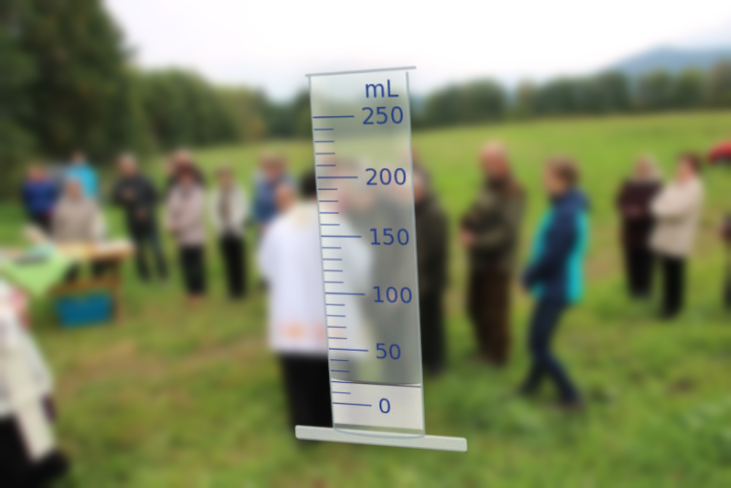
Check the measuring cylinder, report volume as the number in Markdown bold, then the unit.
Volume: **20** mL
